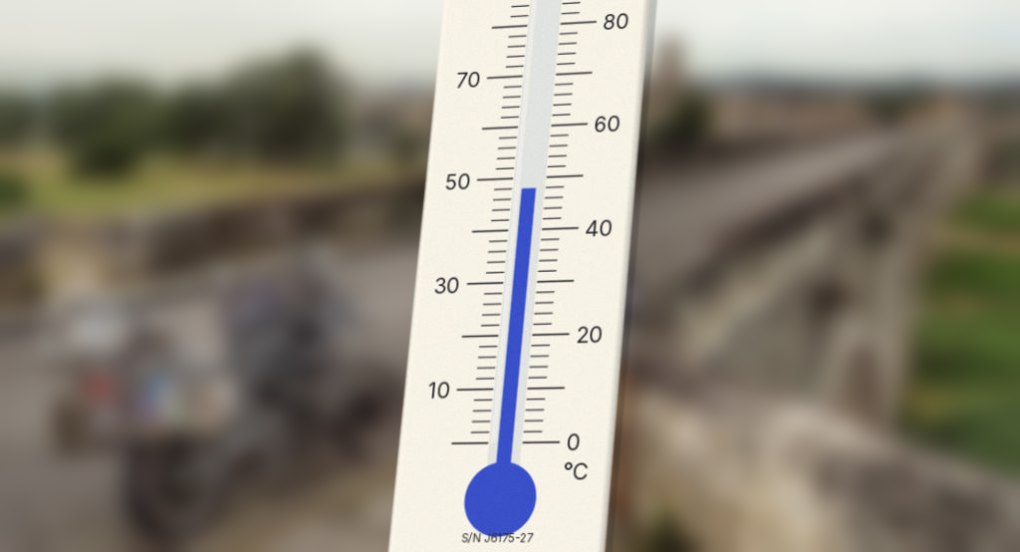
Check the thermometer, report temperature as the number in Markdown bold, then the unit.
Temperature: **48** °C
